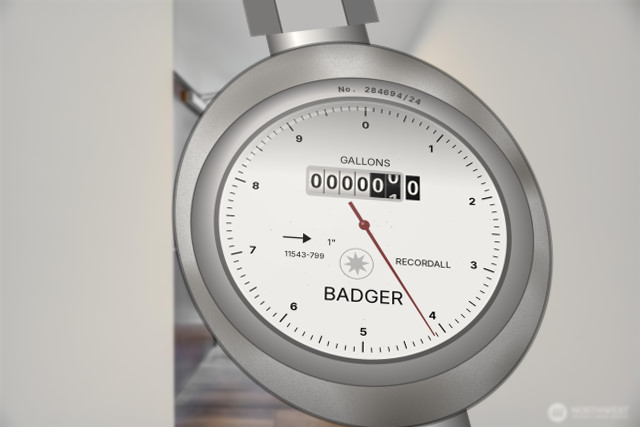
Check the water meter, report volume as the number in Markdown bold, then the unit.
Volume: **4.1** gal
